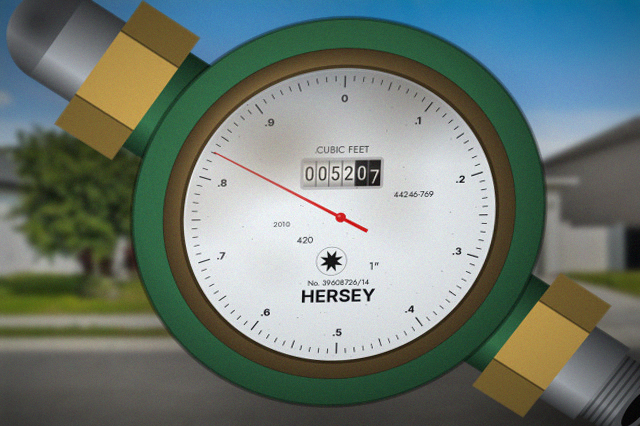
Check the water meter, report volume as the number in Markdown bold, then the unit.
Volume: **5206.83** ft³
